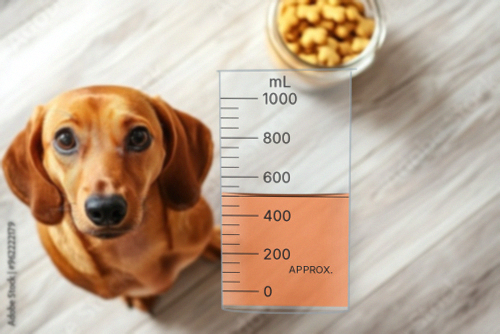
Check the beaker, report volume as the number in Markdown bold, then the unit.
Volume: **500** mL
